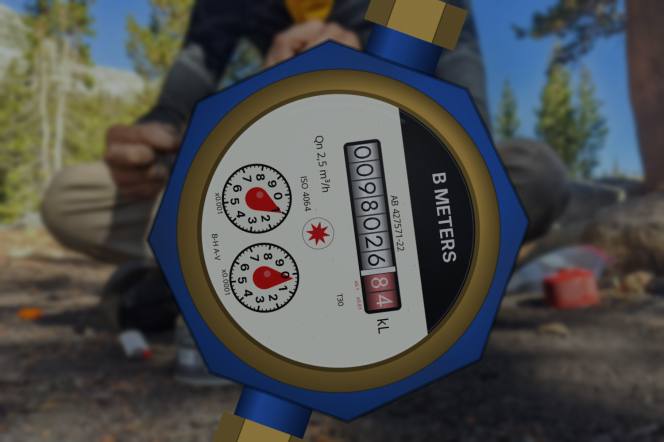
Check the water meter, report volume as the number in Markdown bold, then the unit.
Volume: **98026.8410** kL
